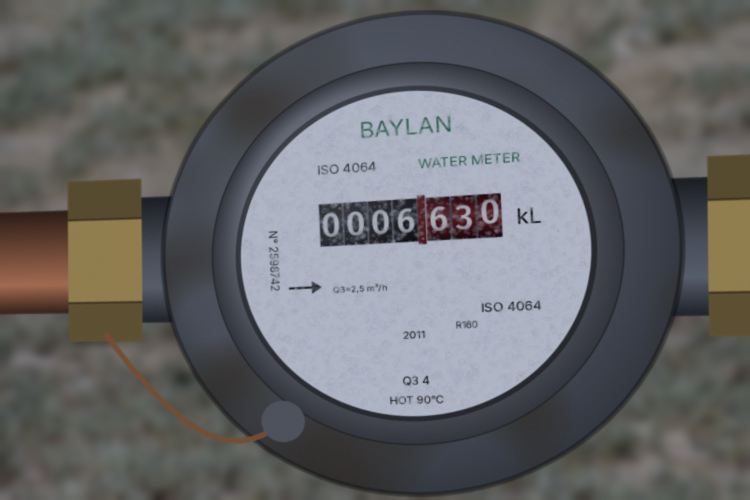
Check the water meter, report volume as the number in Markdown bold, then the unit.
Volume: **6.630** kL
